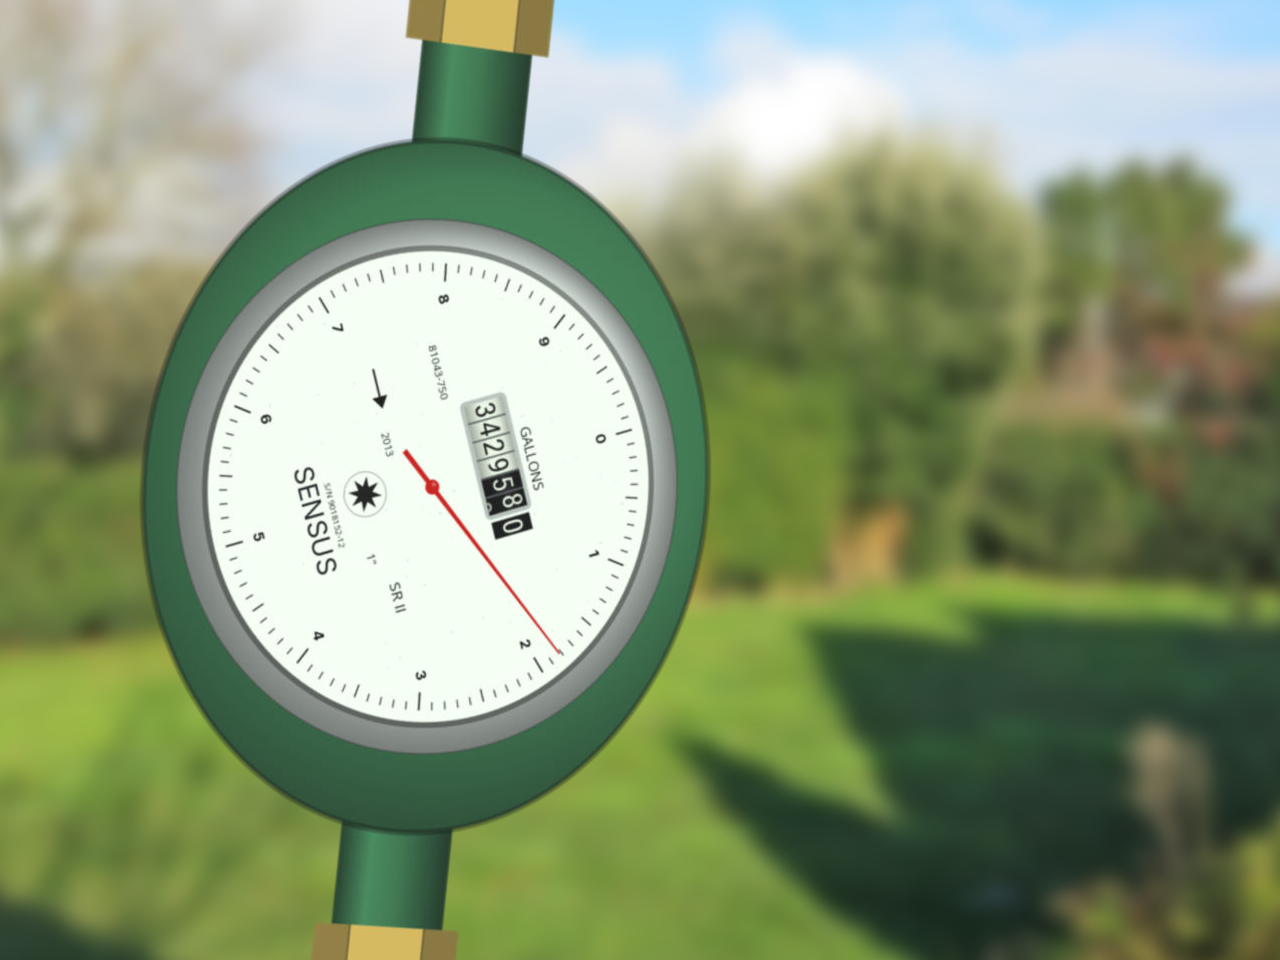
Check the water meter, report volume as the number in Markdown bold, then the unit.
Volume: **3429581.8** gal
